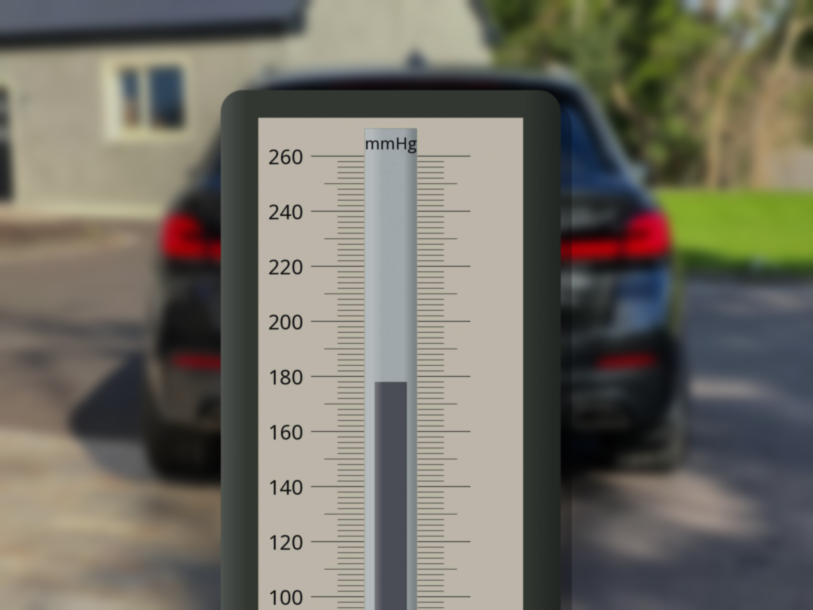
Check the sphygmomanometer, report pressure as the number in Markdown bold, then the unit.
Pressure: **178** mmHg
